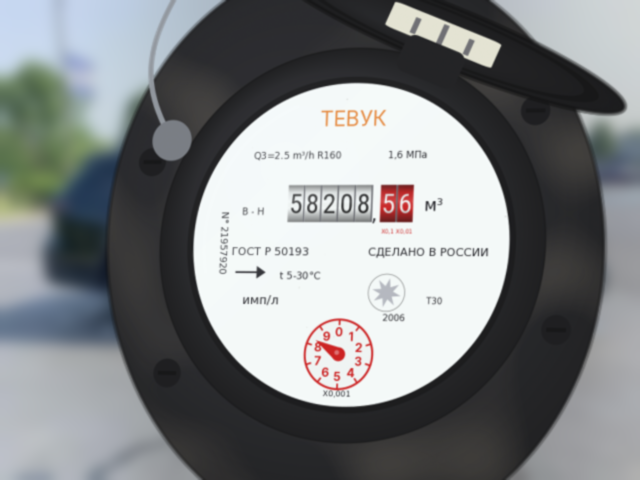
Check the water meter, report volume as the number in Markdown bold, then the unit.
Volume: **58208.568** m³
